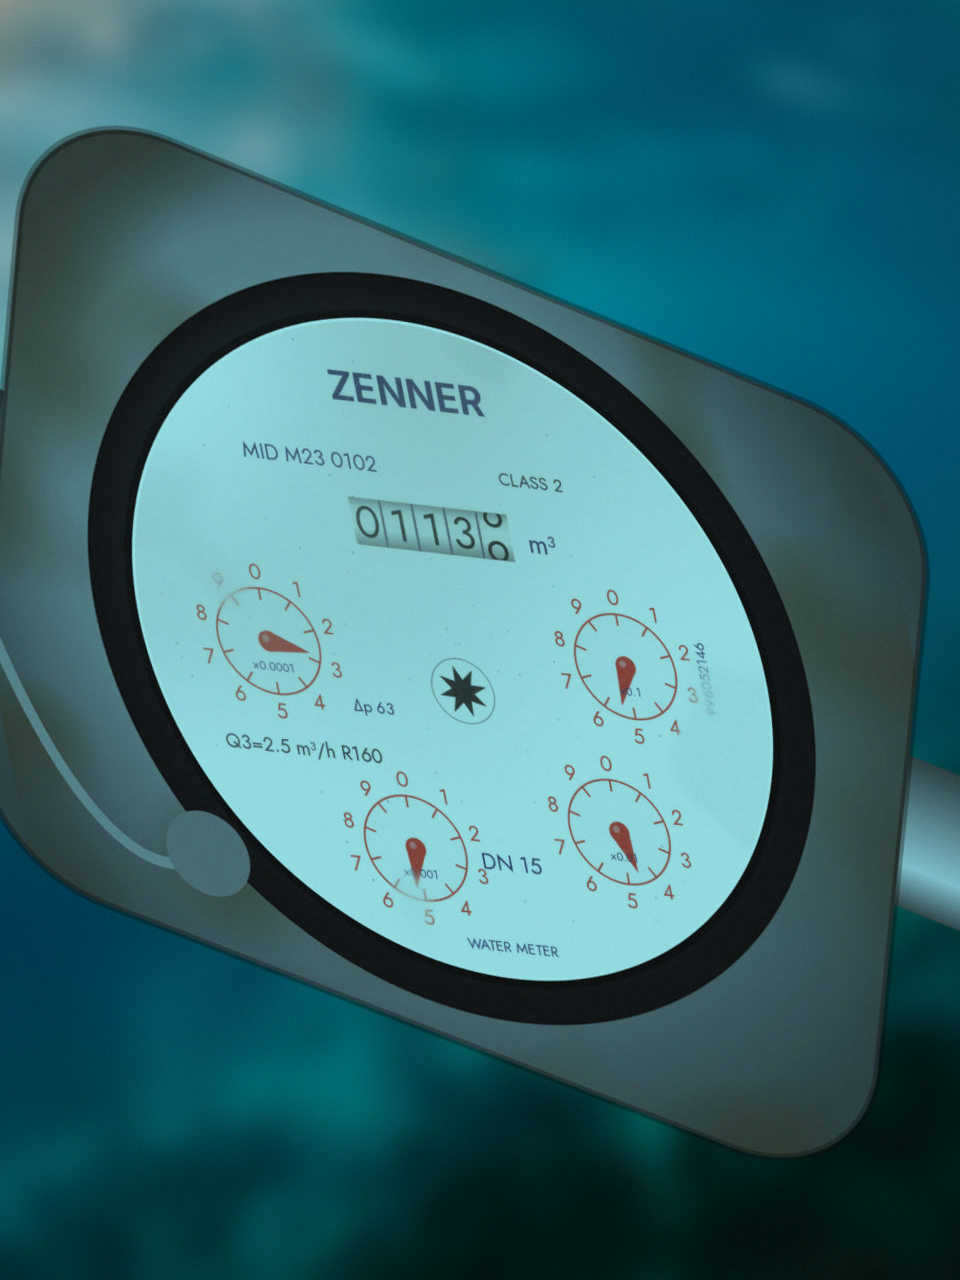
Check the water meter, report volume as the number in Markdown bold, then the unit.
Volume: **1138.5452** m³
